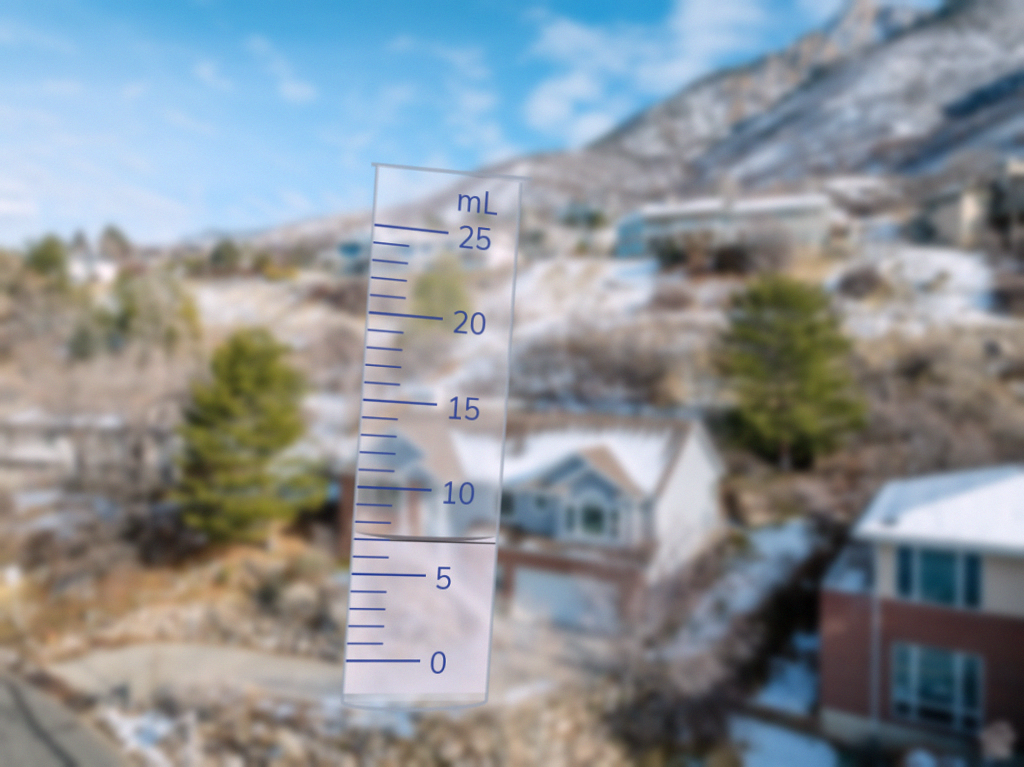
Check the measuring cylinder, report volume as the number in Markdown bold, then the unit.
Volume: **7** mL
